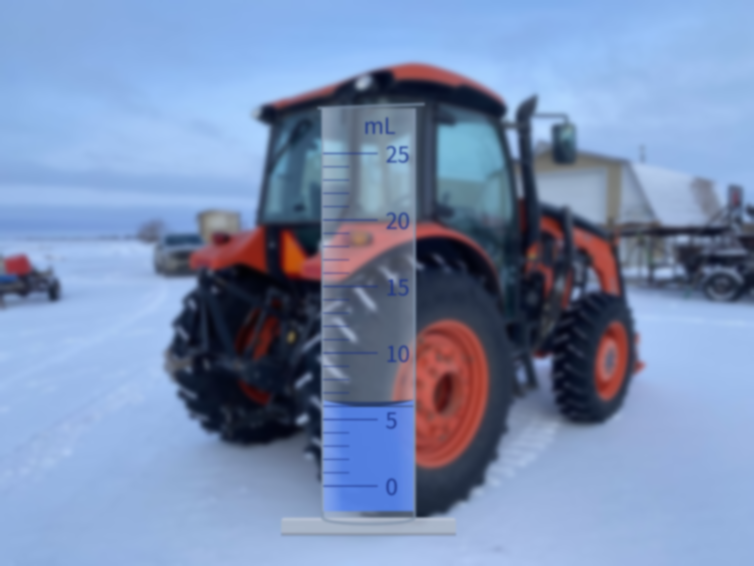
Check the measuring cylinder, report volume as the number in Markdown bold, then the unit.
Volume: **6** mL
